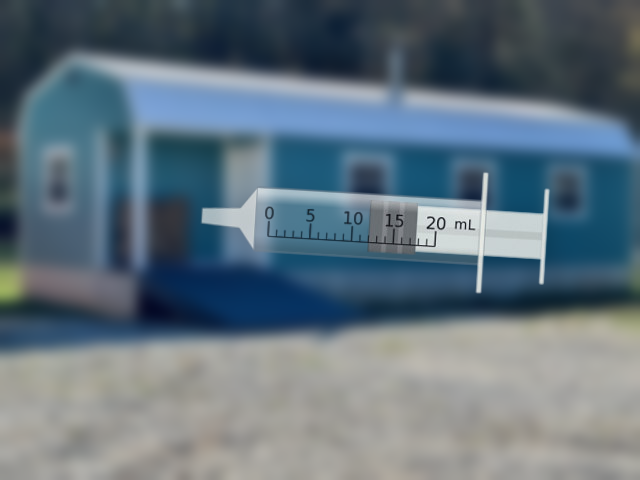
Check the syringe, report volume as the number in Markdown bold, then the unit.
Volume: **12** mL
